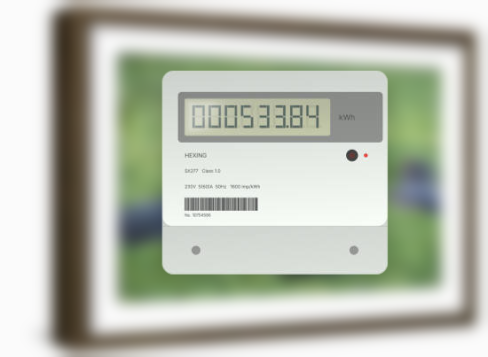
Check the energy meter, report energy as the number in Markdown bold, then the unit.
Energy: **533.84** kWh
